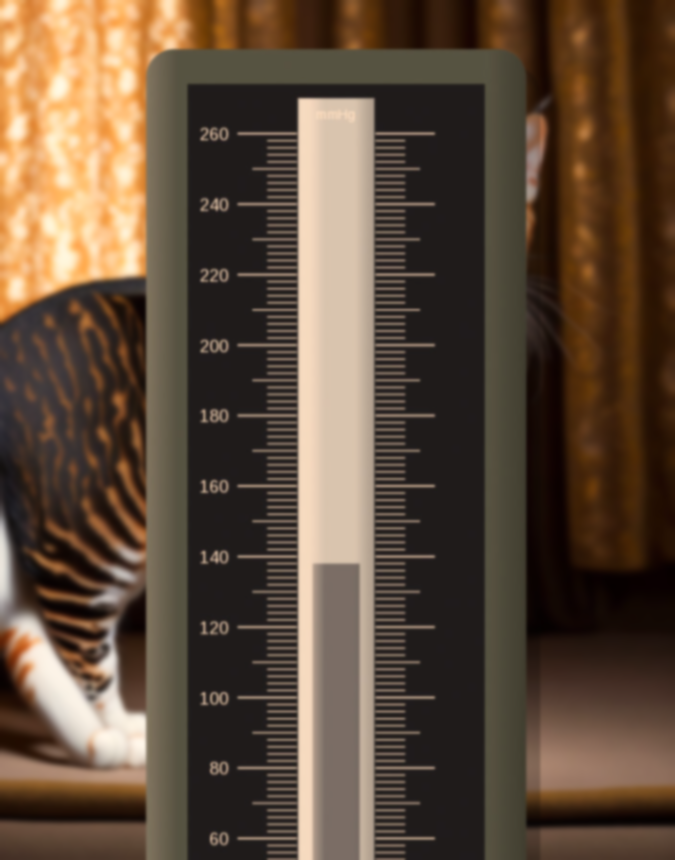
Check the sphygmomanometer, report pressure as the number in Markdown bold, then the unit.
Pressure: **138** mmHg
